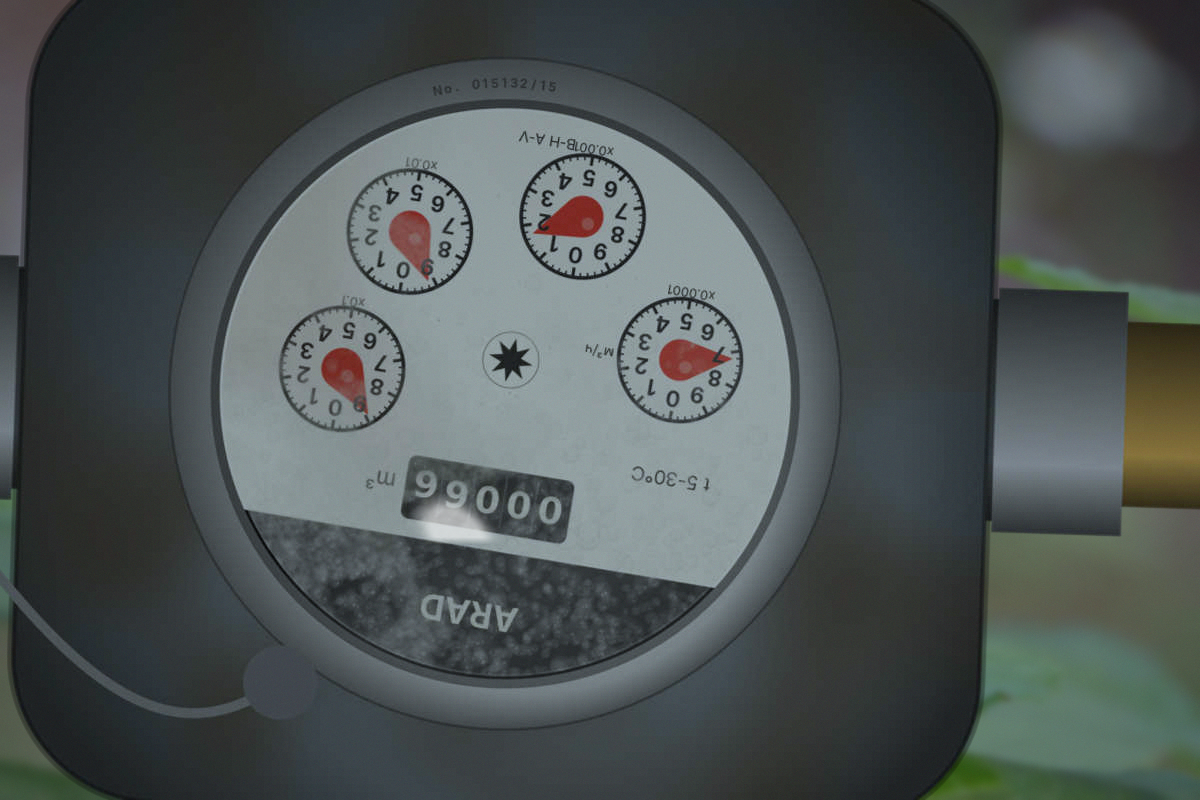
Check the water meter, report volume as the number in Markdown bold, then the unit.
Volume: **65.8917** m³
